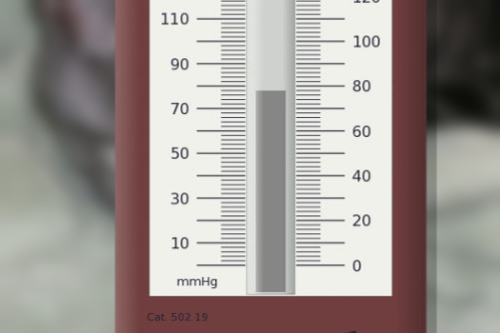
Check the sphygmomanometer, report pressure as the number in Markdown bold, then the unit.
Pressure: **78** mmHg
